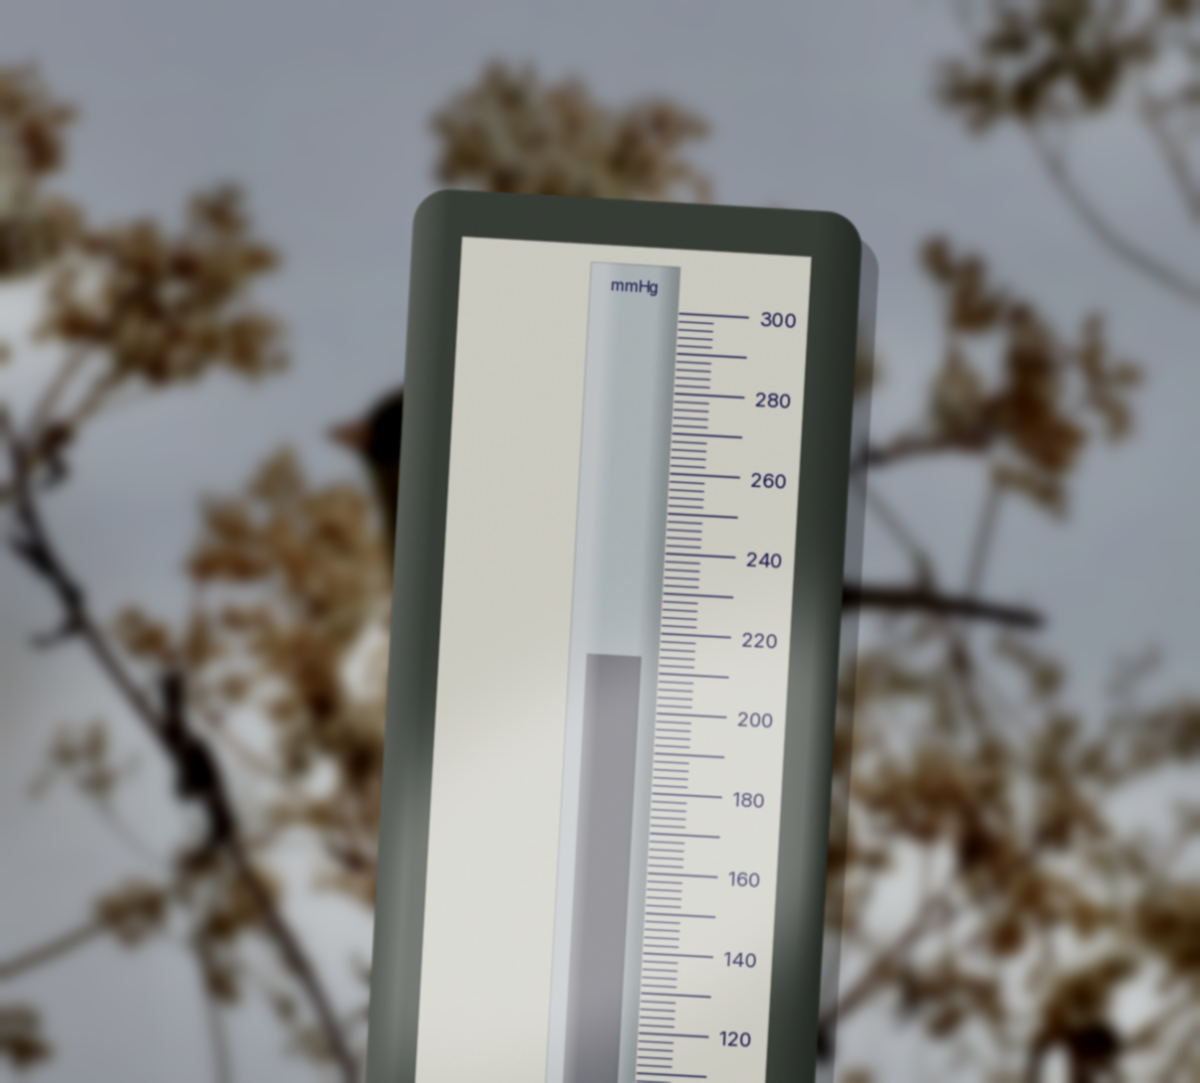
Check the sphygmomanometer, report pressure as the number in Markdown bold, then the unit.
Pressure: **214** mmHg
